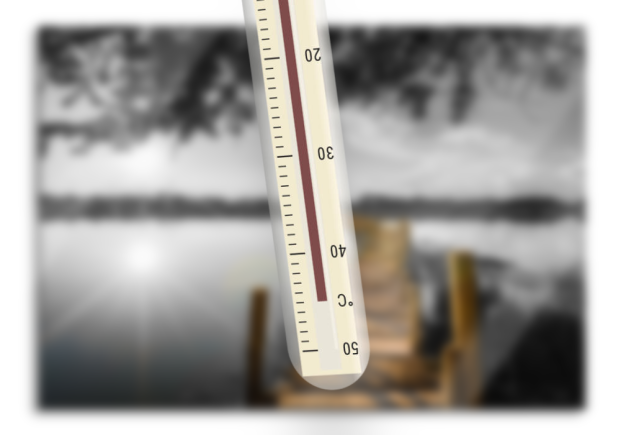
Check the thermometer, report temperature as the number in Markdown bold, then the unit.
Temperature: **45** °C
